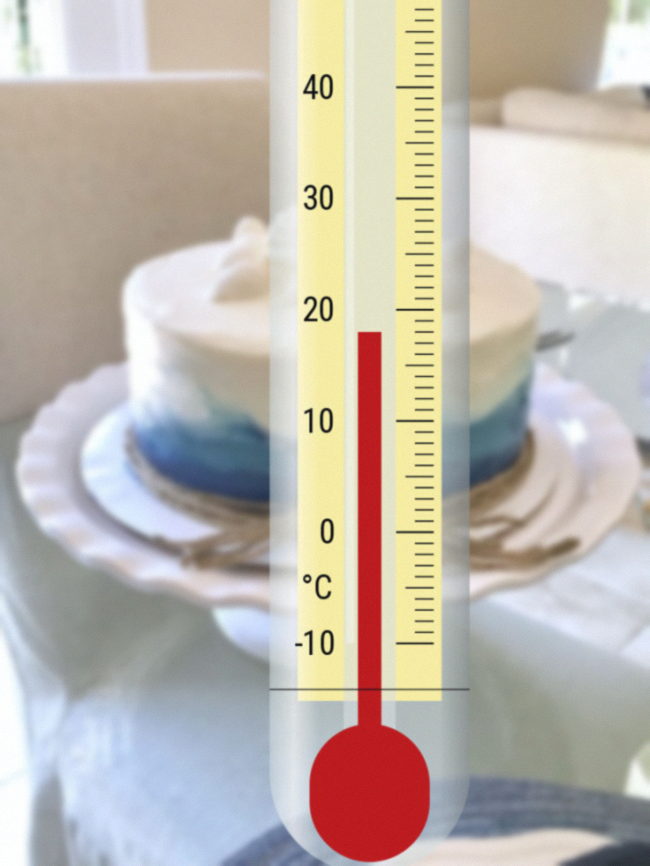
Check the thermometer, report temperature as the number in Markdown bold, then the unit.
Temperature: **18** °C
